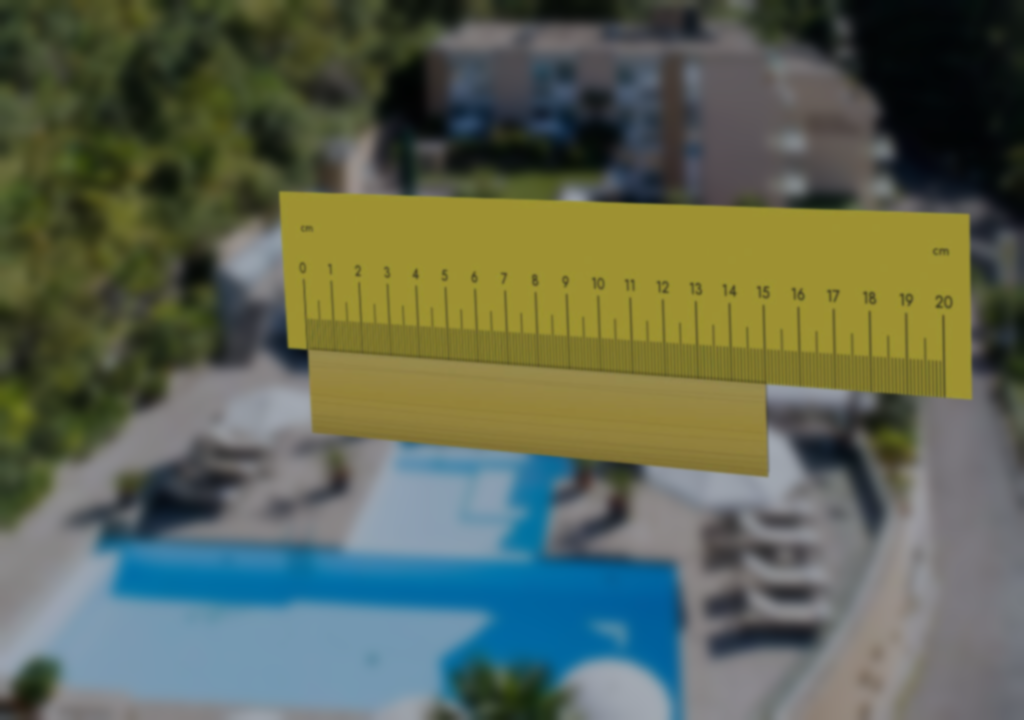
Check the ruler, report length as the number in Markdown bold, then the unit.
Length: **15** cm
